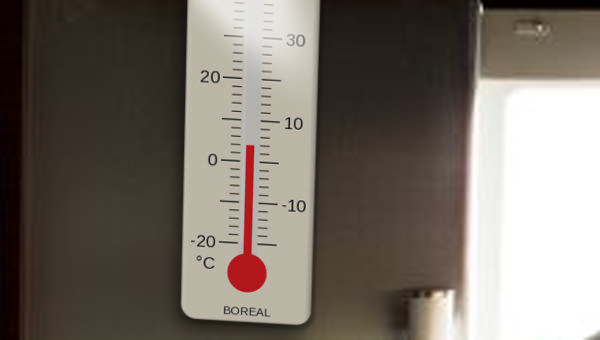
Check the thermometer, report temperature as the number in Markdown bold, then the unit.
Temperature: **4** °C
